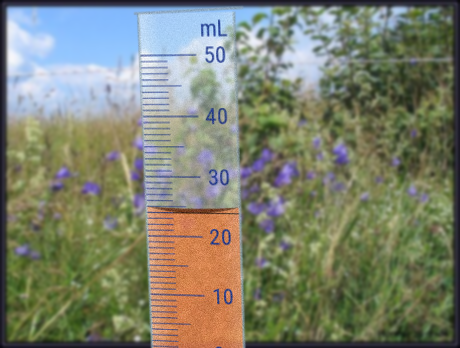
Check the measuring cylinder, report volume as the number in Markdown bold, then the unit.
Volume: **24** mL
